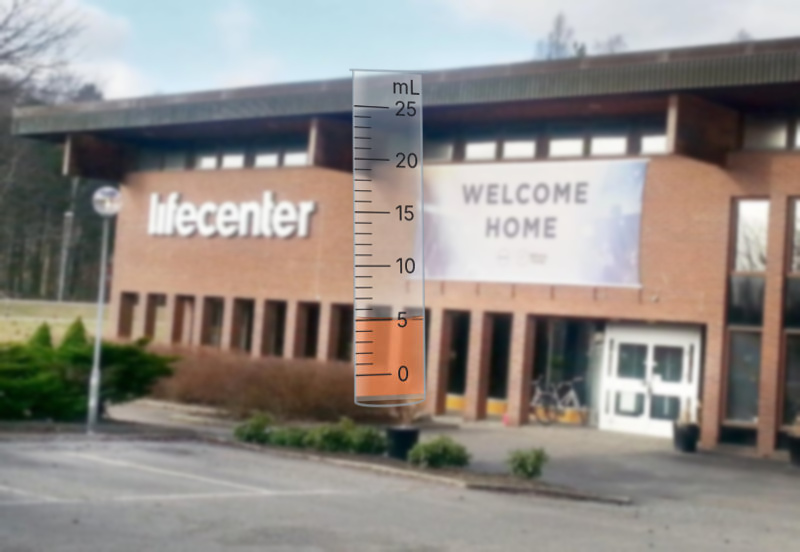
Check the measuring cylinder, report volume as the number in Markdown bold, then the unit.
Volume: **5** mL
